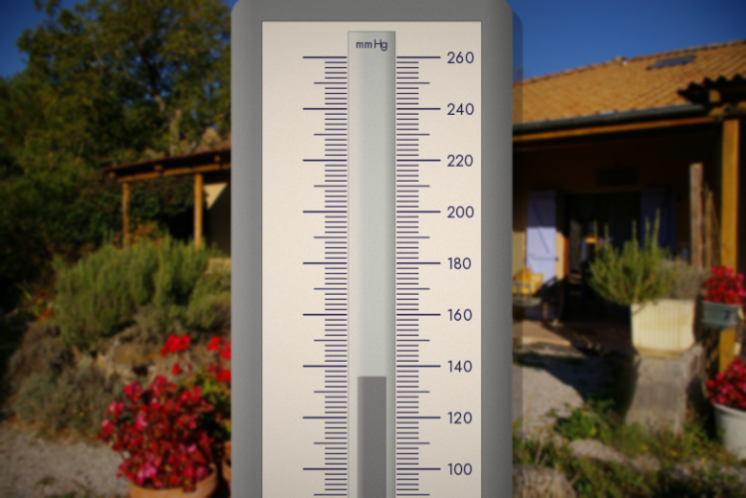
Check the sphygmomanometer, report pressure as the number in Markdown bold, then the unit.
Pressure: **136** mmHg
